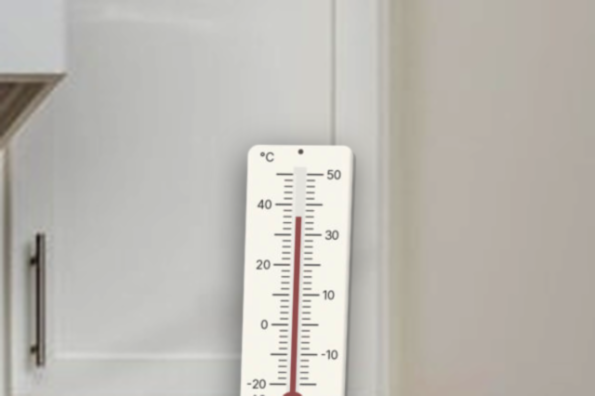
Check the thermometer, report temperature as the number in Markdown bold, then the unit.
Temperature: **36** °C
